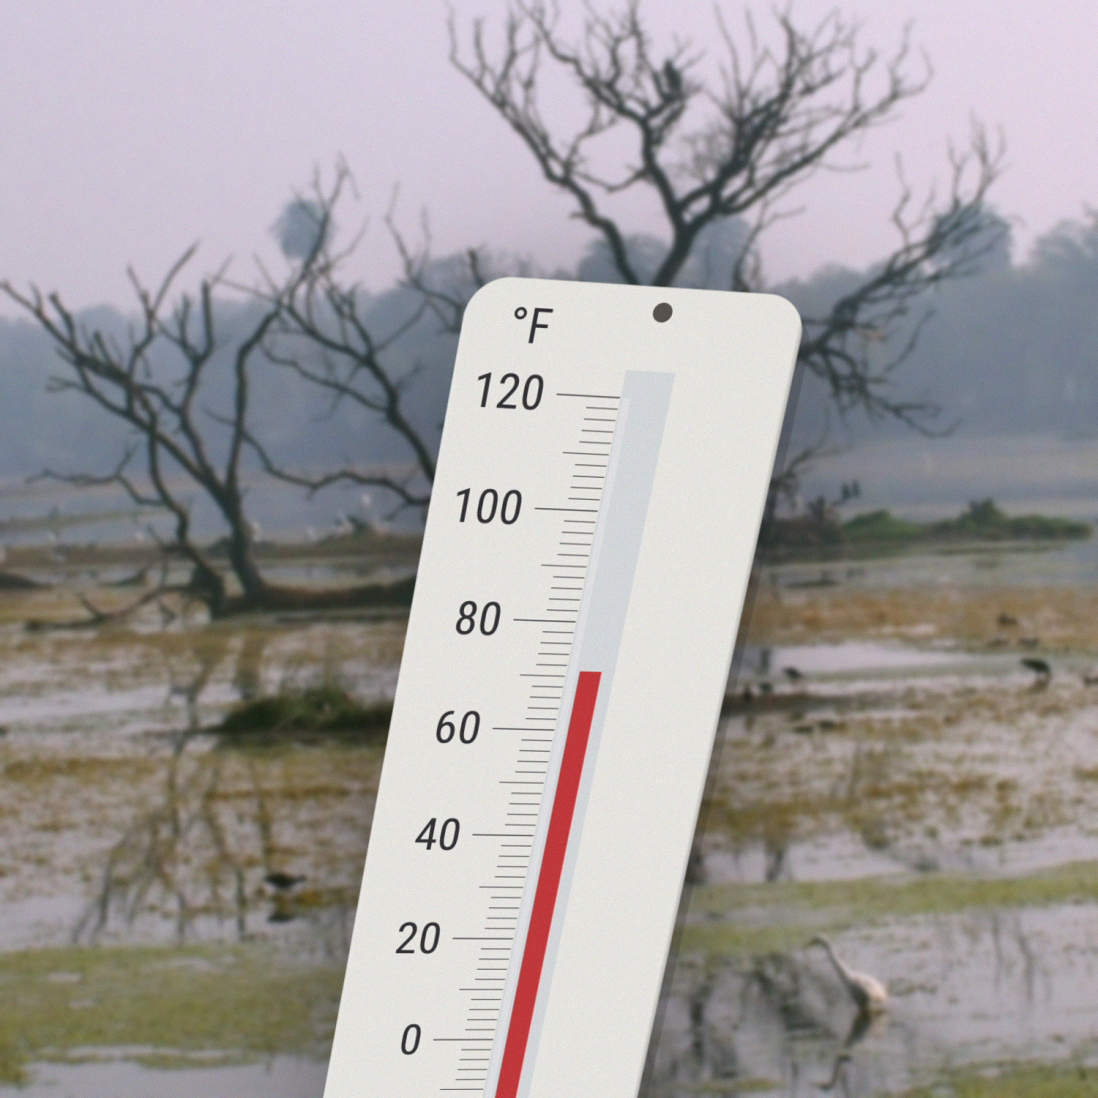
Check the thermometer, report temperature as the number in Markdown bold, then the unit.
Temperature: **71** °F
